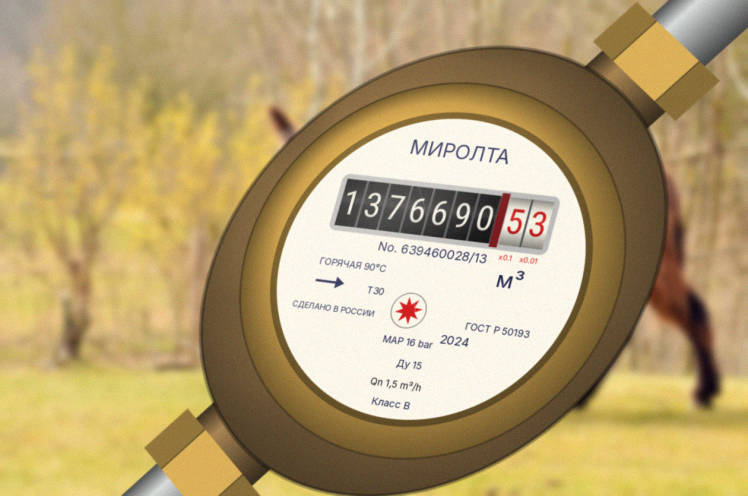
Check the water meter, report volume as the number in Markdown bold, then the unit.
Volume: **1376690.53** m³
